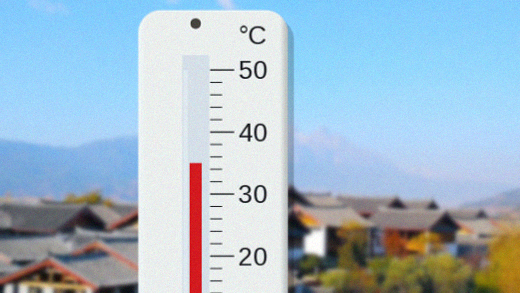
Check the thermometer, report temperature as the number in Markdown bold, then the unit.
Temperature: **35** °C
